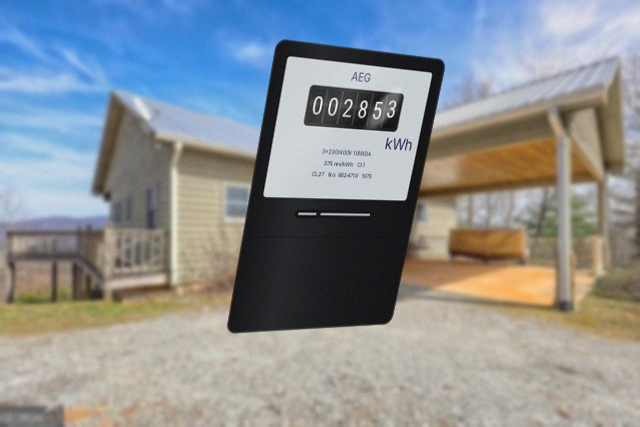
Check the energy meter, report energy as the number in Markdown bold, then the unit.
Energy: **2853** kWh
